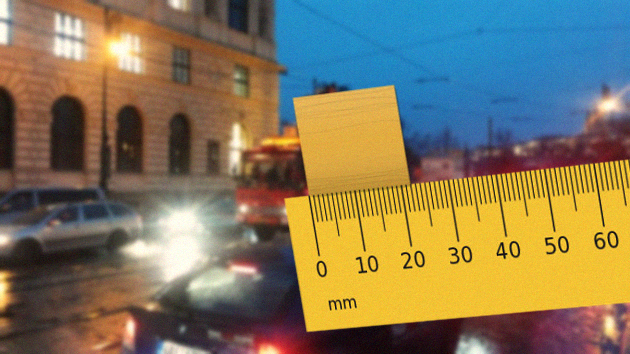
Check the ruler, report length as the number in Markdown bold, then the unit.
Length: **22** mm
